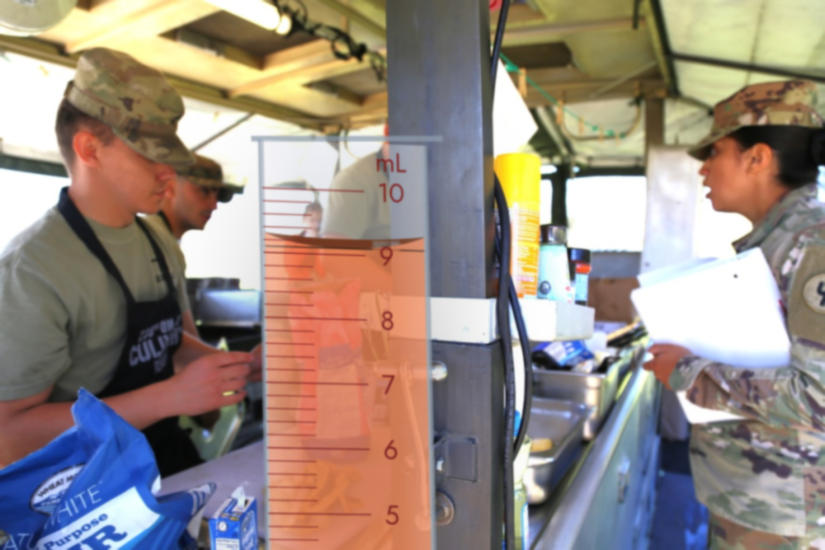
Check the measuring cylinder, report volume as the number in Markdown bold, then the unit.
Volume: **9.1** mL
